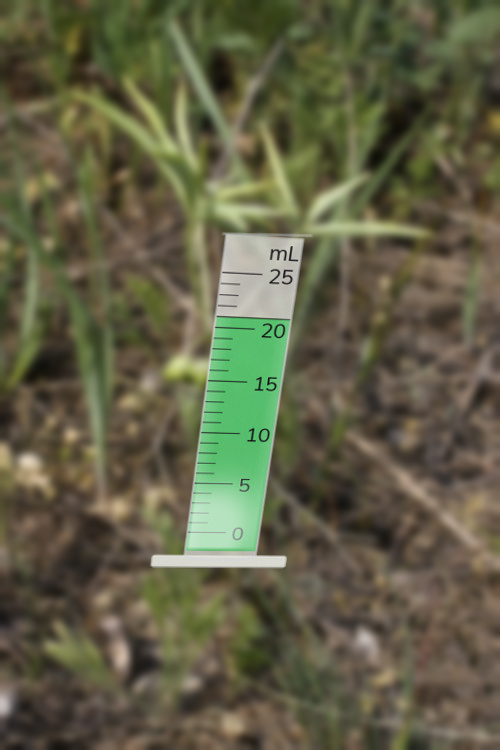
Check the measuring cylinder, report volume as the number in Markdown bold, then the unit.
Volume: **21** mL
